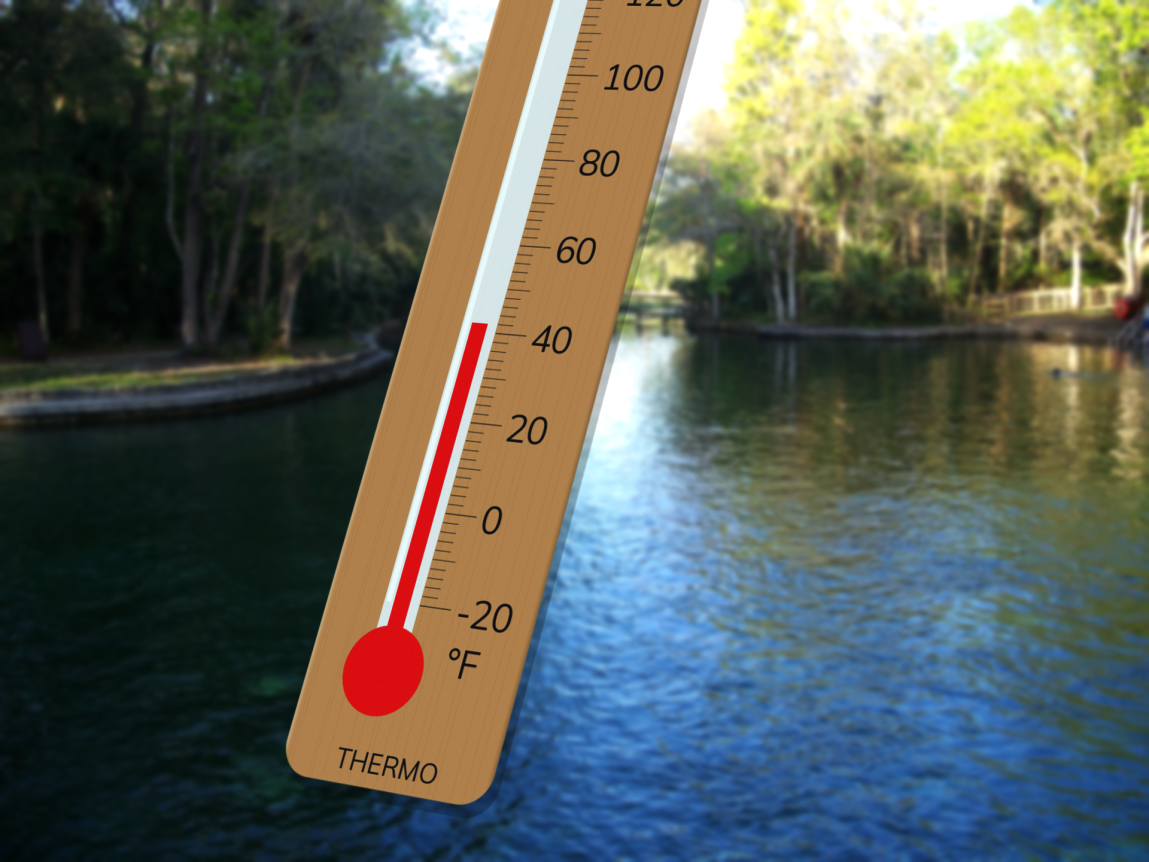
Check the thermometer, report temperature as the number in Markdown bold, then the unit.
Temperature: **42** °F
